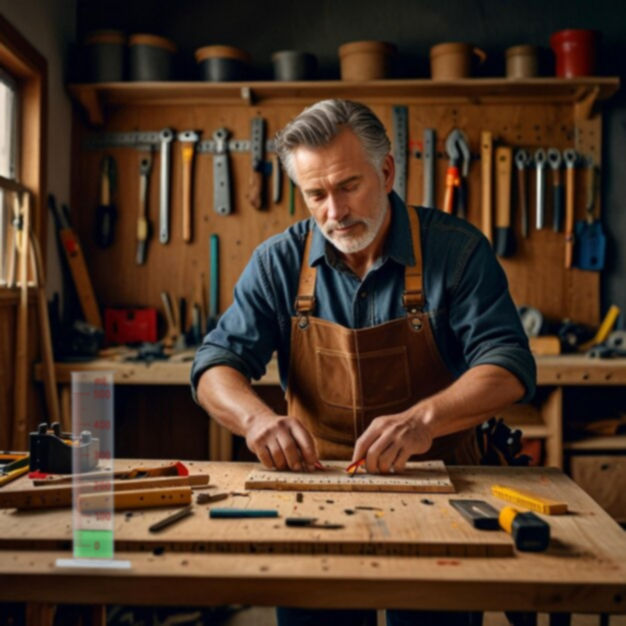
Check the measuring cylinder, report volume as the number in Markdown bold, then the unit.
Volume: **50** mL
